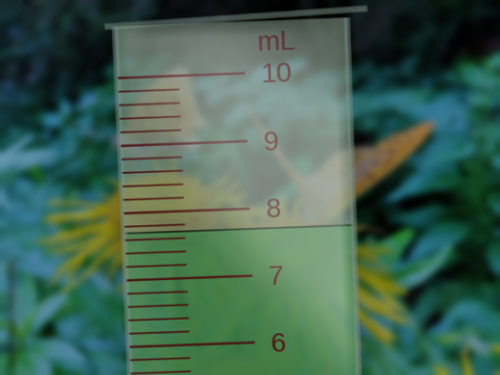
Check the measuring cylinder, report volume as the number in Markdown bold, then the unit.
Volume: **7.7** mL
